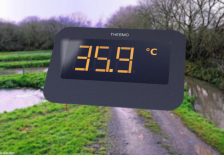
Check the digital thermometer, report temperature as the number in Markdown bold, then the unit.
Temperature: **35.9** °C
